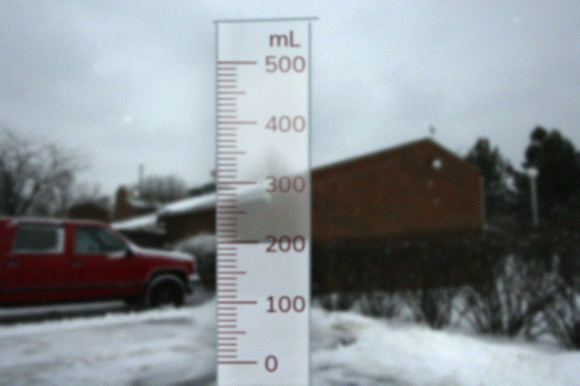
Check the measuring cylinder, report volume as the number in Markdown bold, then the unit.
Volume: **200** mL
